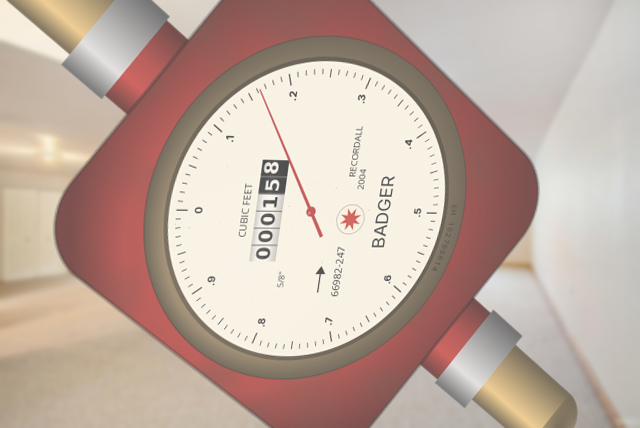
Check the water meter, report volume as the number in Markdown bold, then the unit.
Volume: **158.16** ft³
